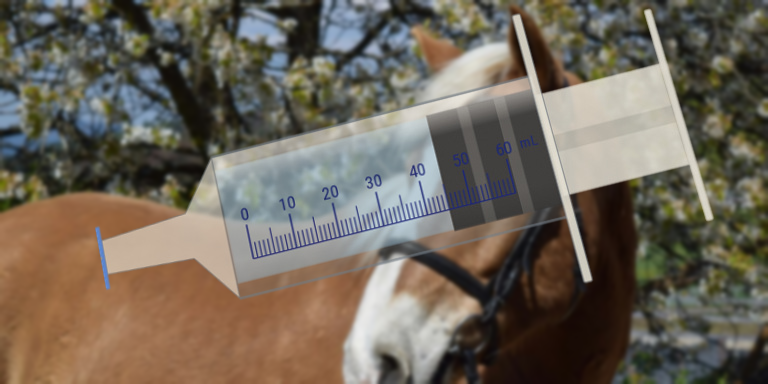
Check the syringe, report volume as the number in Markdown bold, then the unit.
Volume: **45** mL
